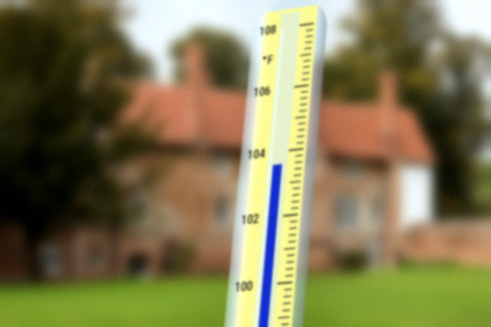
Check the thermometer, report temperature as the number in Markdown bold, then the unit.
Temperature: **103.6** °F
